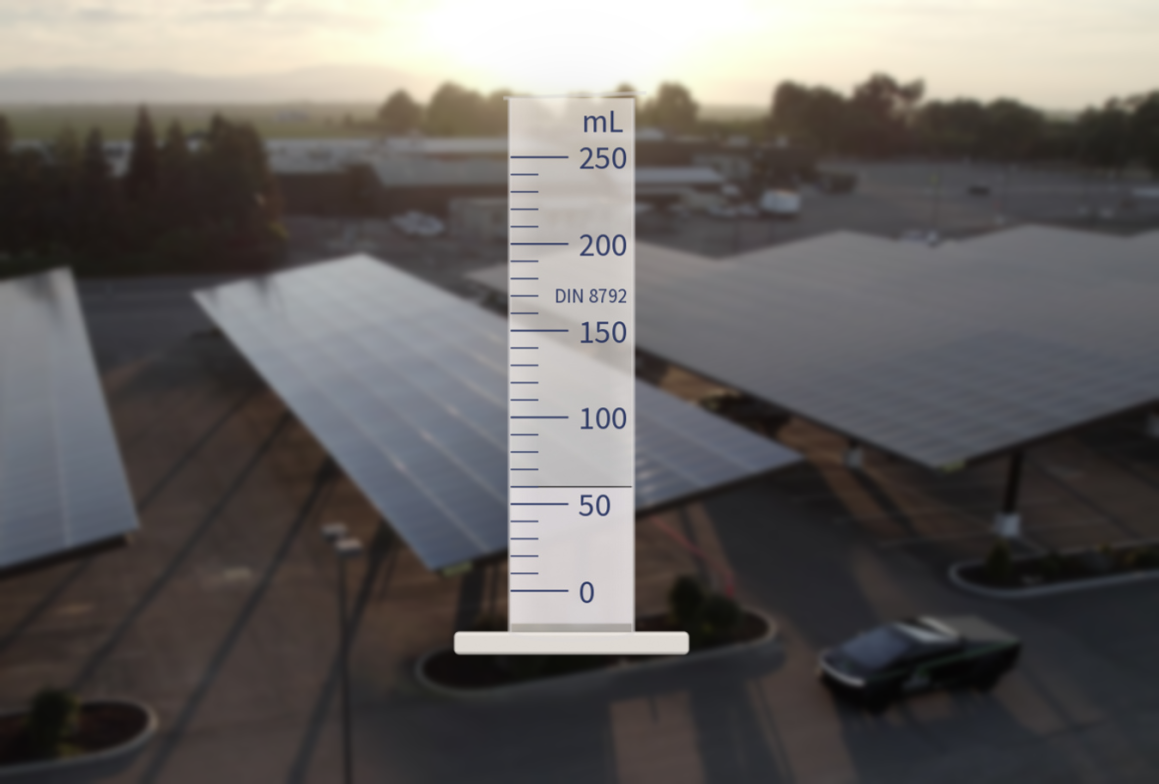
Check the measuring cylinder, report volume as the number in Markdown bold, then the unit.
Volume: **60** mL
